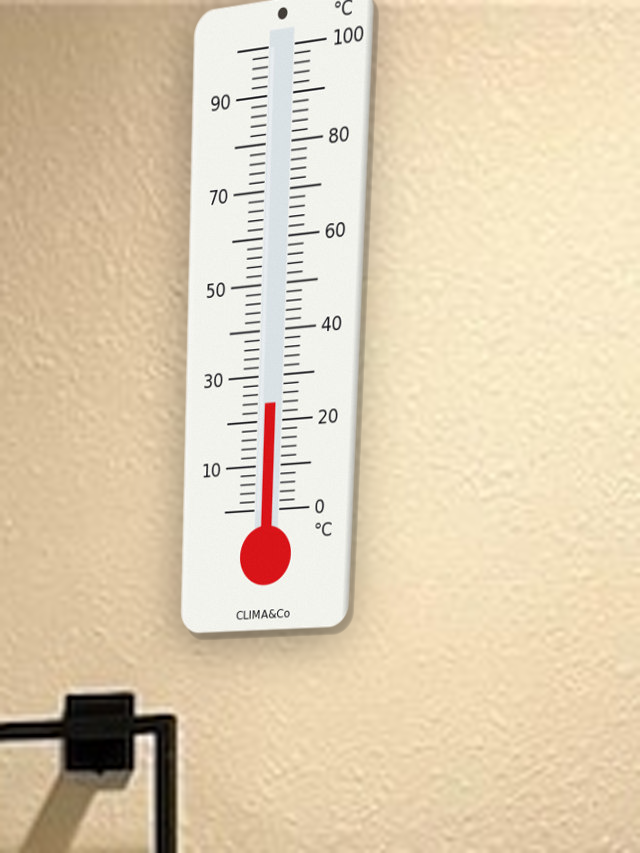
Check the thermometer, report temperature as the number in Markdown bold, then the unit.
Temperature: **24** °C
